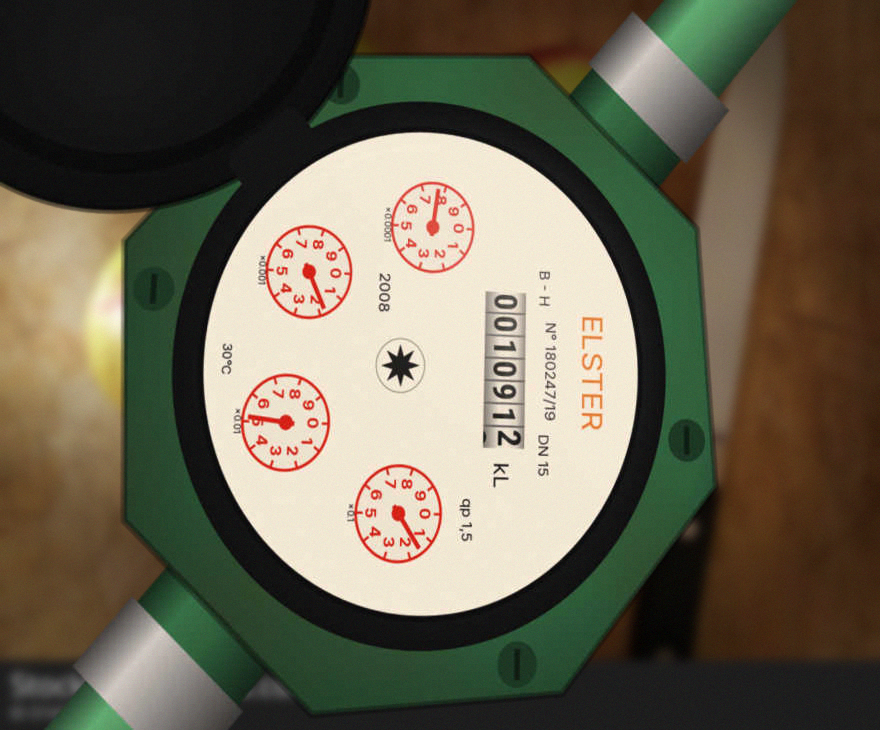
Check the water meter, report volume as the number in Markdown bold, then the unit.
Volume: **10912.1517** kL
